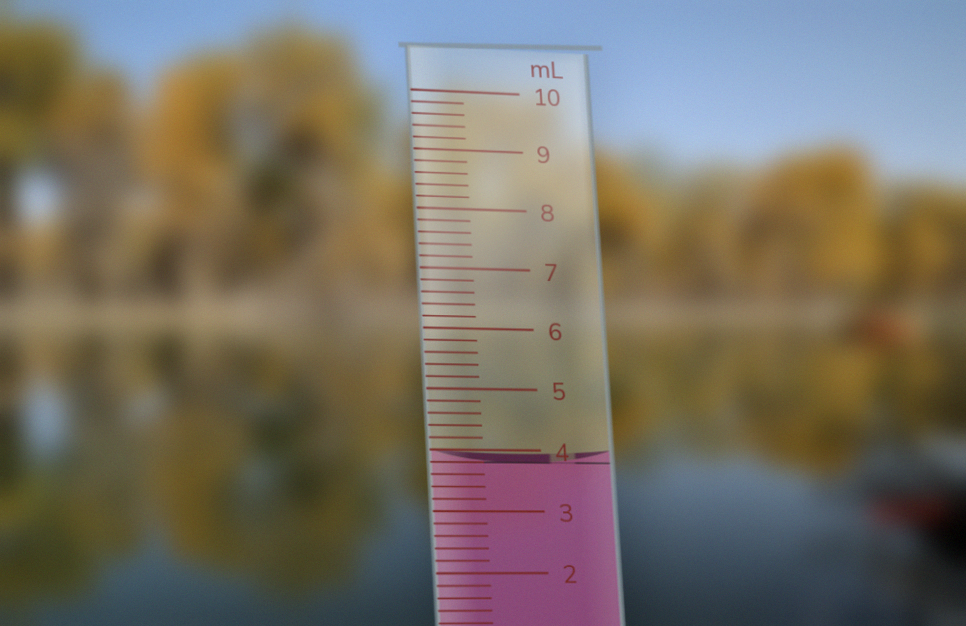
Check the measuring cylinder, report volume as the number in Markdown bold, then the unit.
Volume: **3.8** mL
